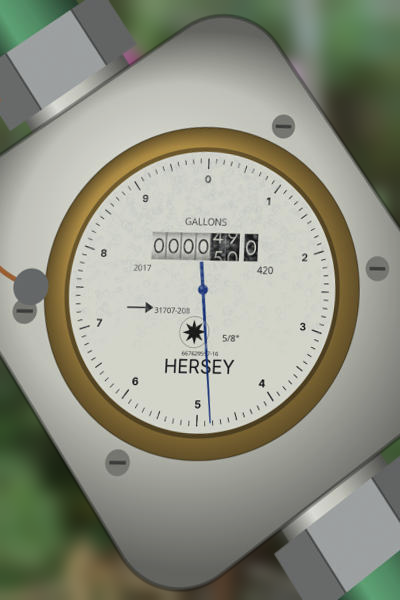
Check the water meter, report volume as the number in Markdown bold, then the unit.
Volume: **494.8** gal
